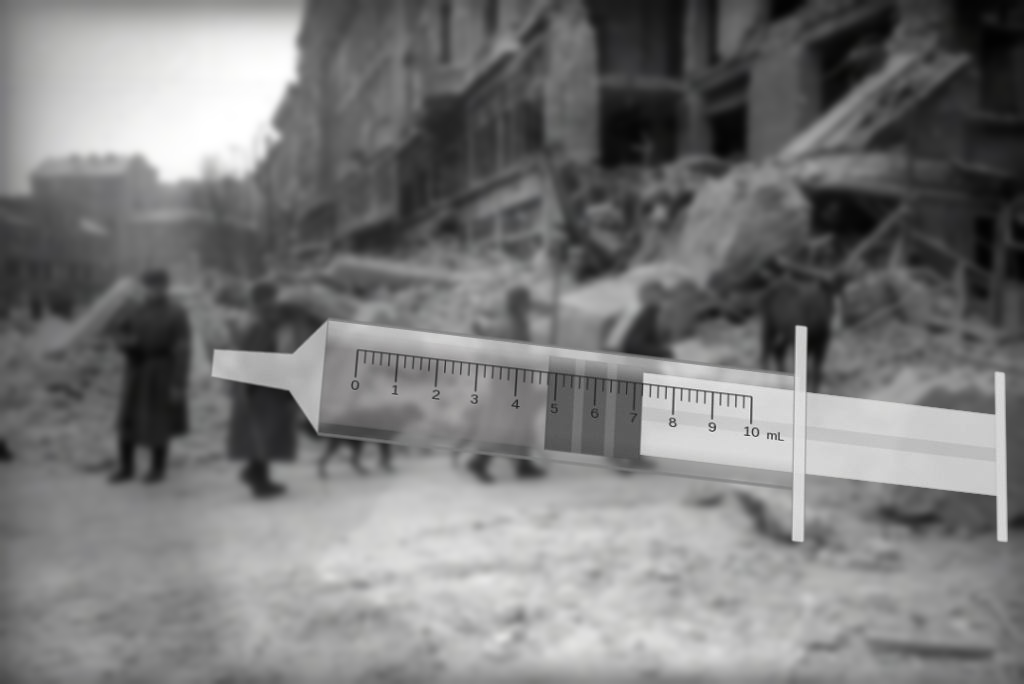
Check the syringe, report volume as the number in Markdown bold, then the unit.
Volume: **4.8** mL
